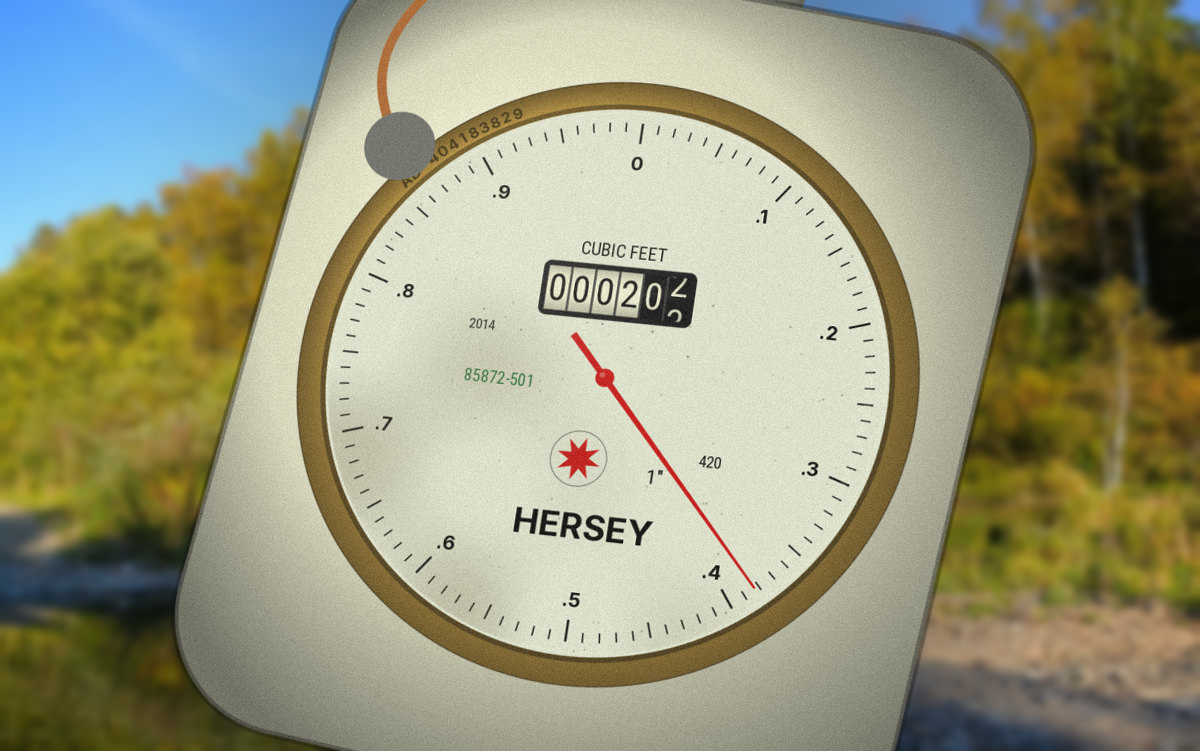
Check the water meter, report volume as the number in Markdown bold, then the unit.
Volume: **202.38** ft³
